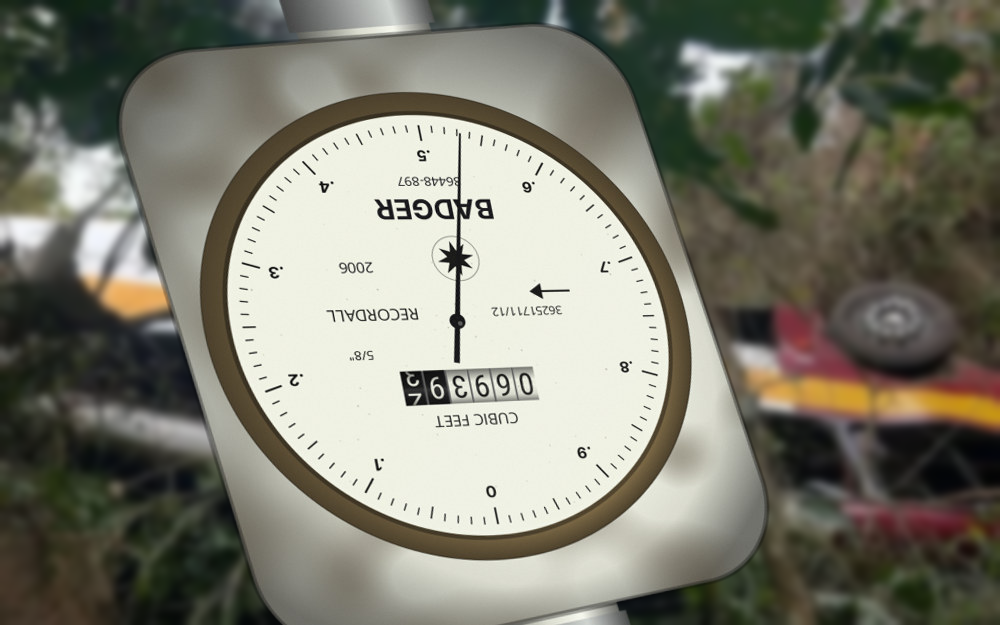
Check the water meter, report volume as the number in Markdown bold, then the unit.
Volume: **69392.53** ft³
